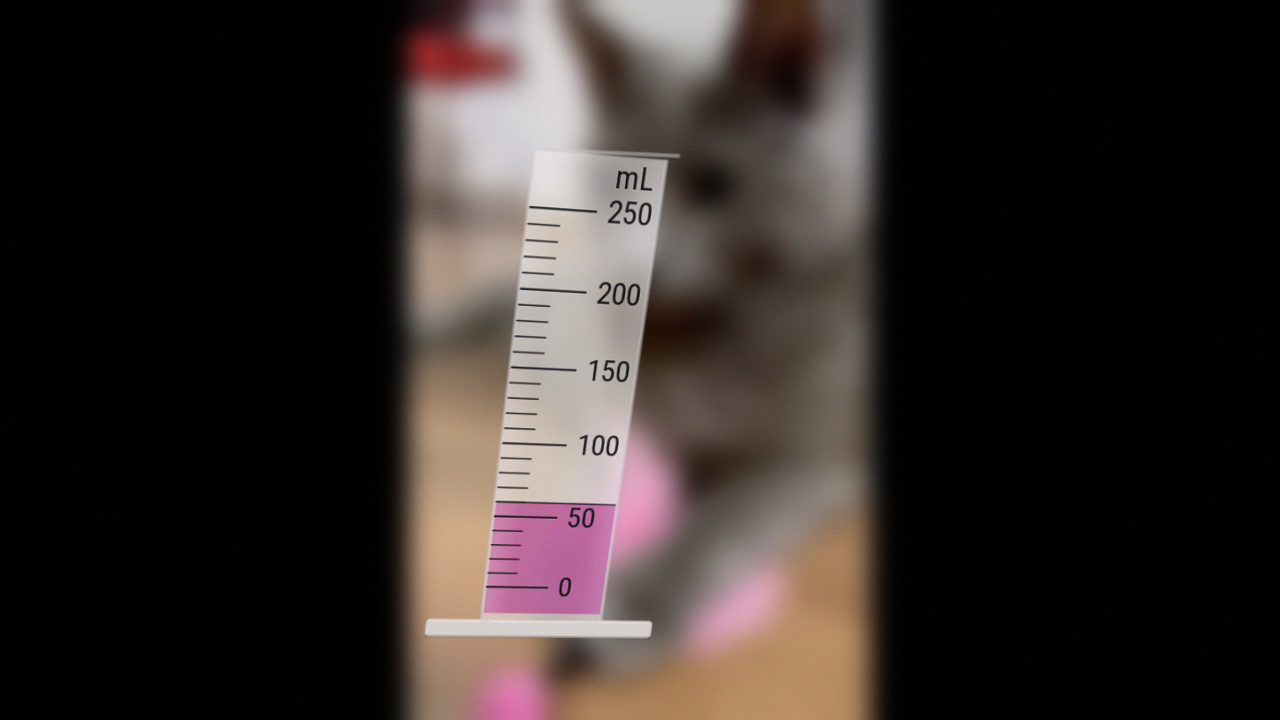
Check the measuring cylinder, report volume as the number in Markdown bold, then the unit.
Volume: **60** mL
